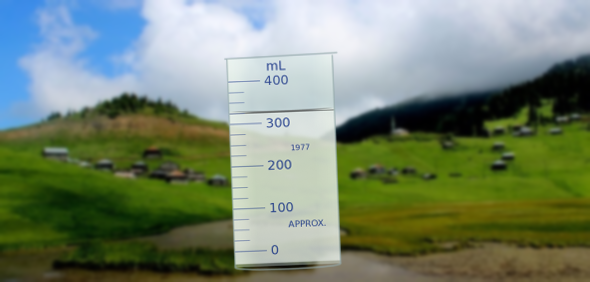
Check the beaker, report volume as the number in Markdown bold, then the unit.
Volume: **325** mL
